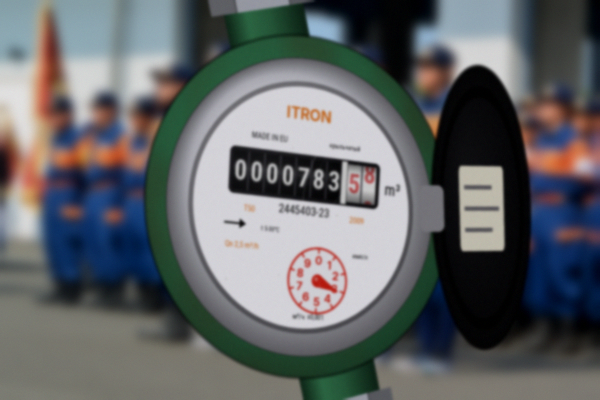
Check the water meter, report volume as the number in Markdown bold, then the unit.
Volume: **783.583** m³
